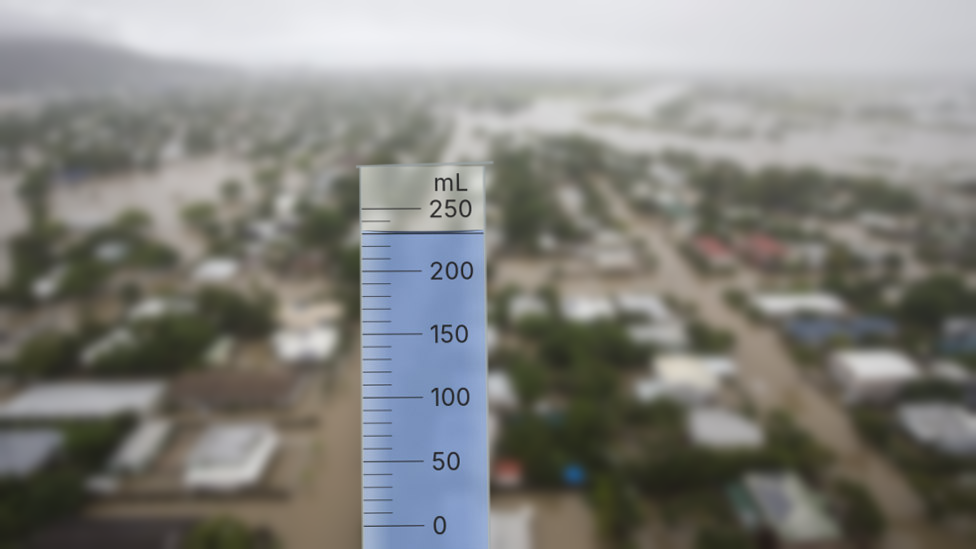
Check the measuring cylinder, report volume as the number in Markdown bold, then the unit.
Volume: **230** mL
